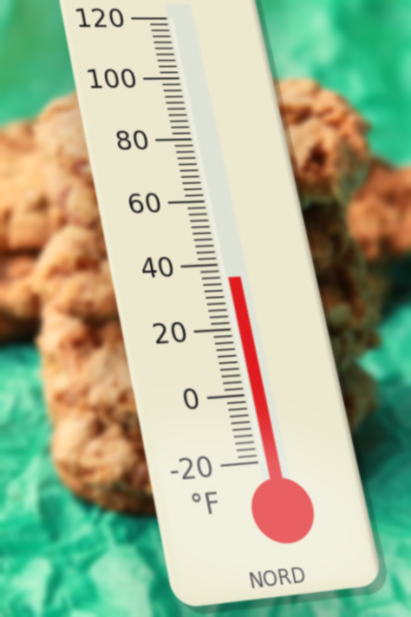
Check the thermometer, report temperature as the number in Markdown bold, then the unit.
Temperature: **36** °F
